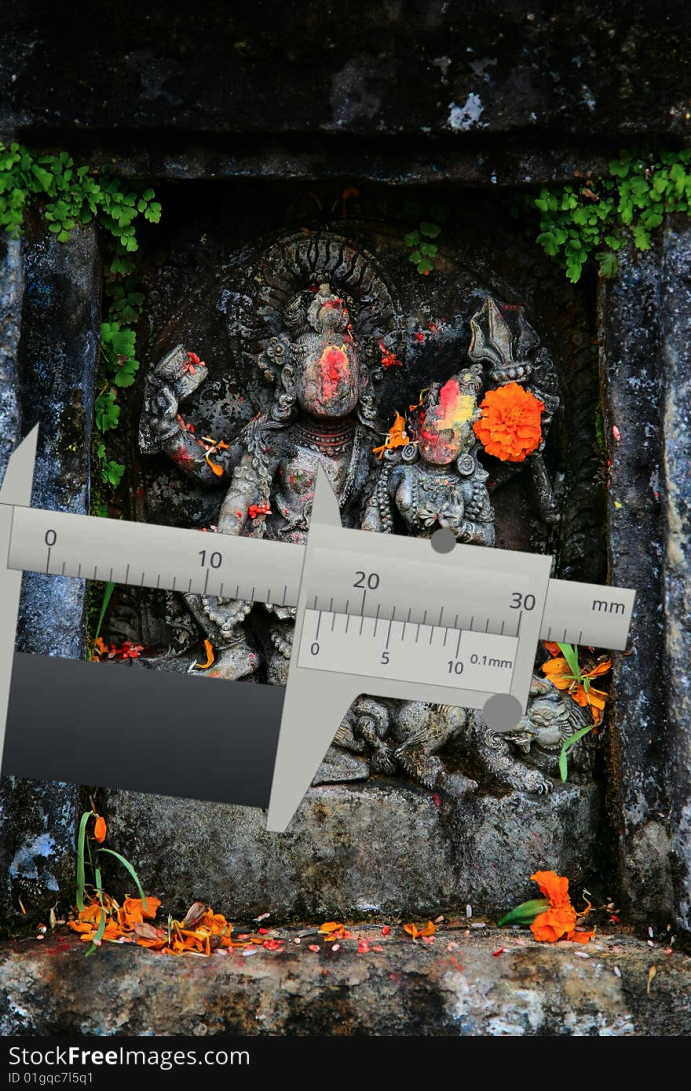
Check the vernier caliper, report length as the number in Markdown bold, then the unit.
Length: **17.4** mm
